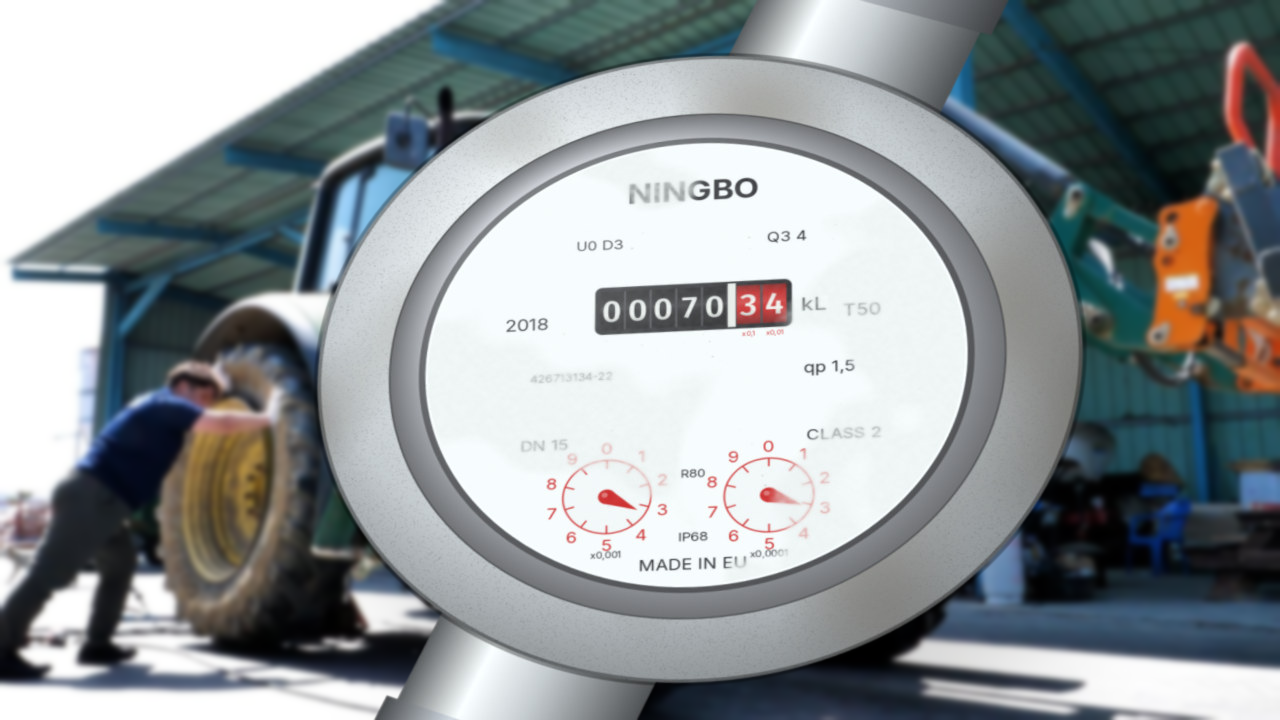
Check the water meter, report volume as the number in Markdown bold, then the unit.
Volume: **70.3433** kL
